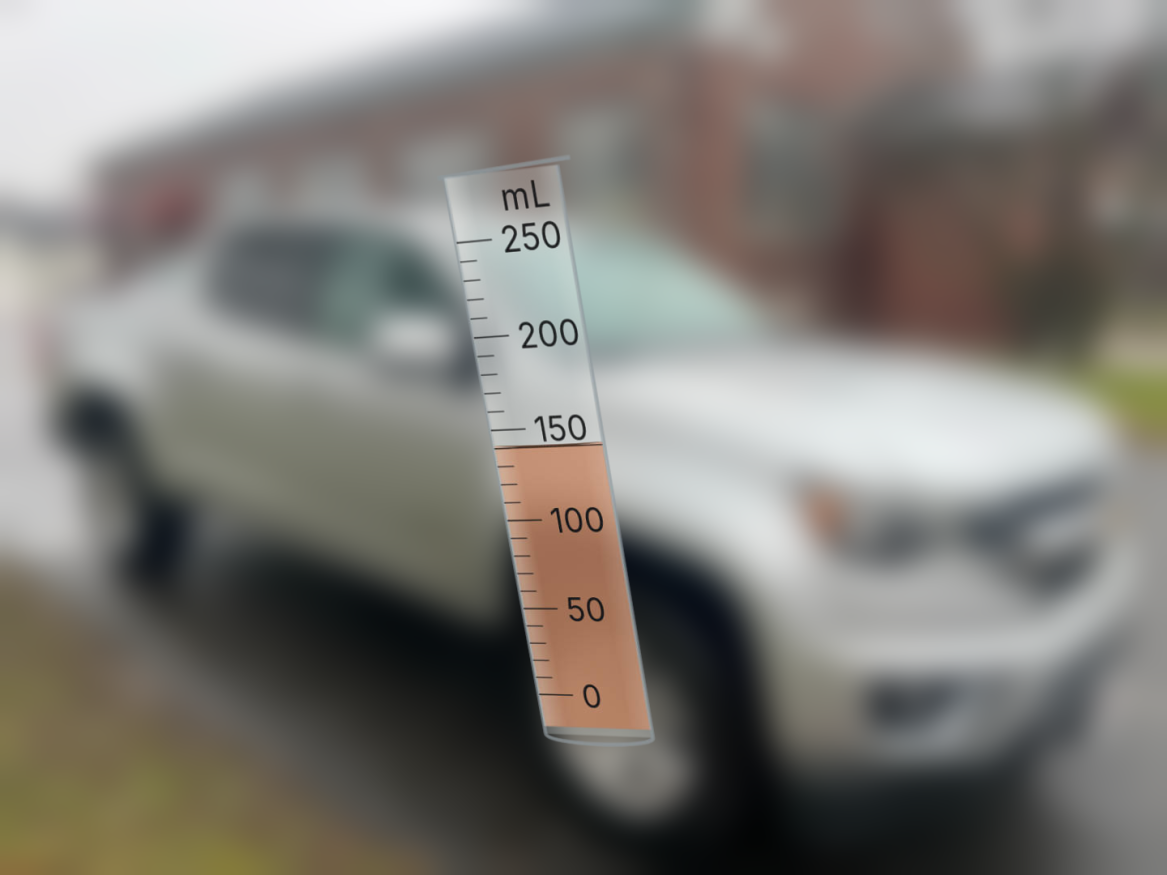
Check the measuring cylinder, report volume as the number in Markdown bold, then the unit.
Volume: **140** mL
